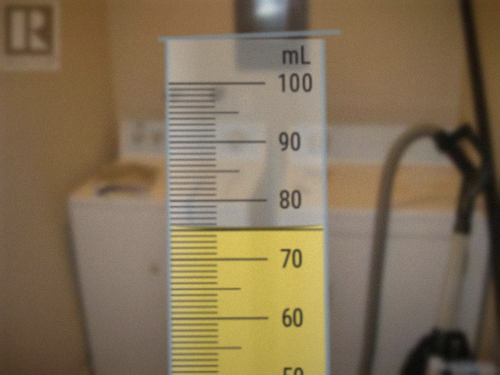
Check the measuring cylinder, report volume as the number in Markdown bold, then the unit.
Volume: **75** mL
